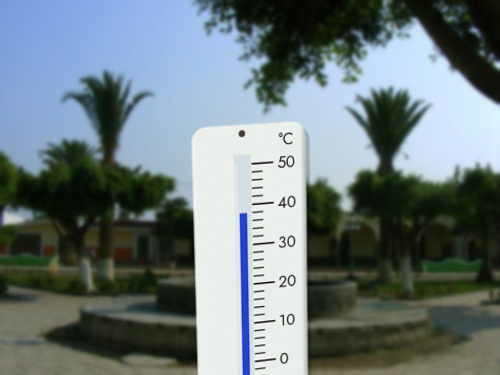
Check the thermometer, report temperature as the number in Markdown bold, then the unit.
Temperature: **38** °C
